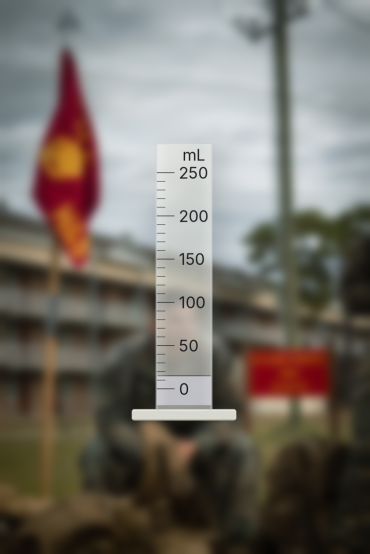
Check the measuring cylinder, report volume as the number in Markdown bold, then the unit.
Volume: **15** mL
